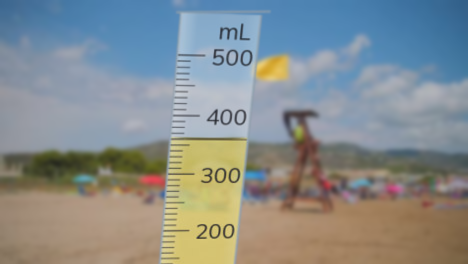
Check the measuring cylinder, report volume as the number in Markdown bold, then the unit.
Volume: **360** mL
